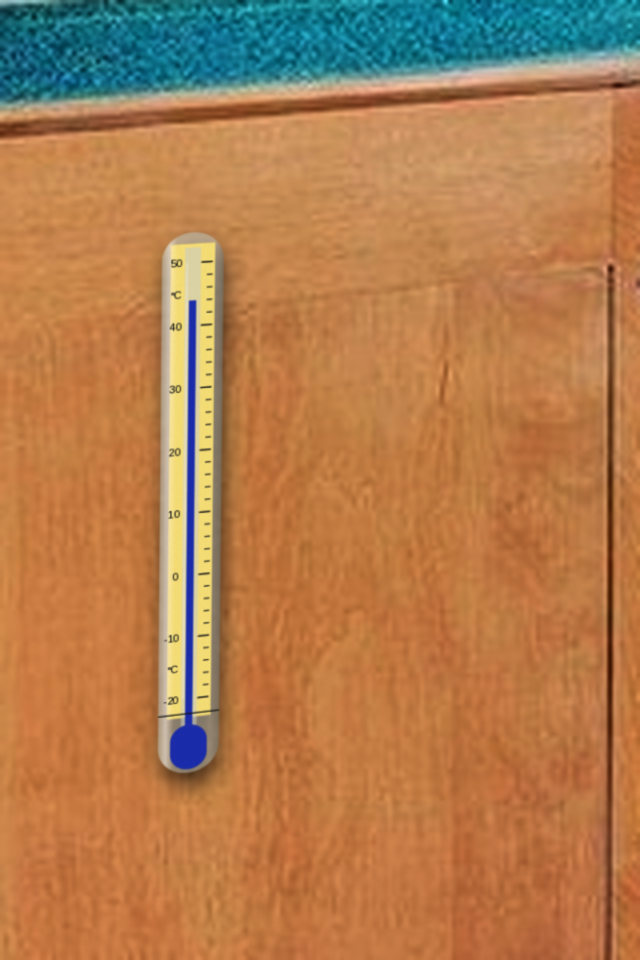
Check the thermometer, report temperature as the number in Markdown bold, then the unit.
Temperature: **44** °C
